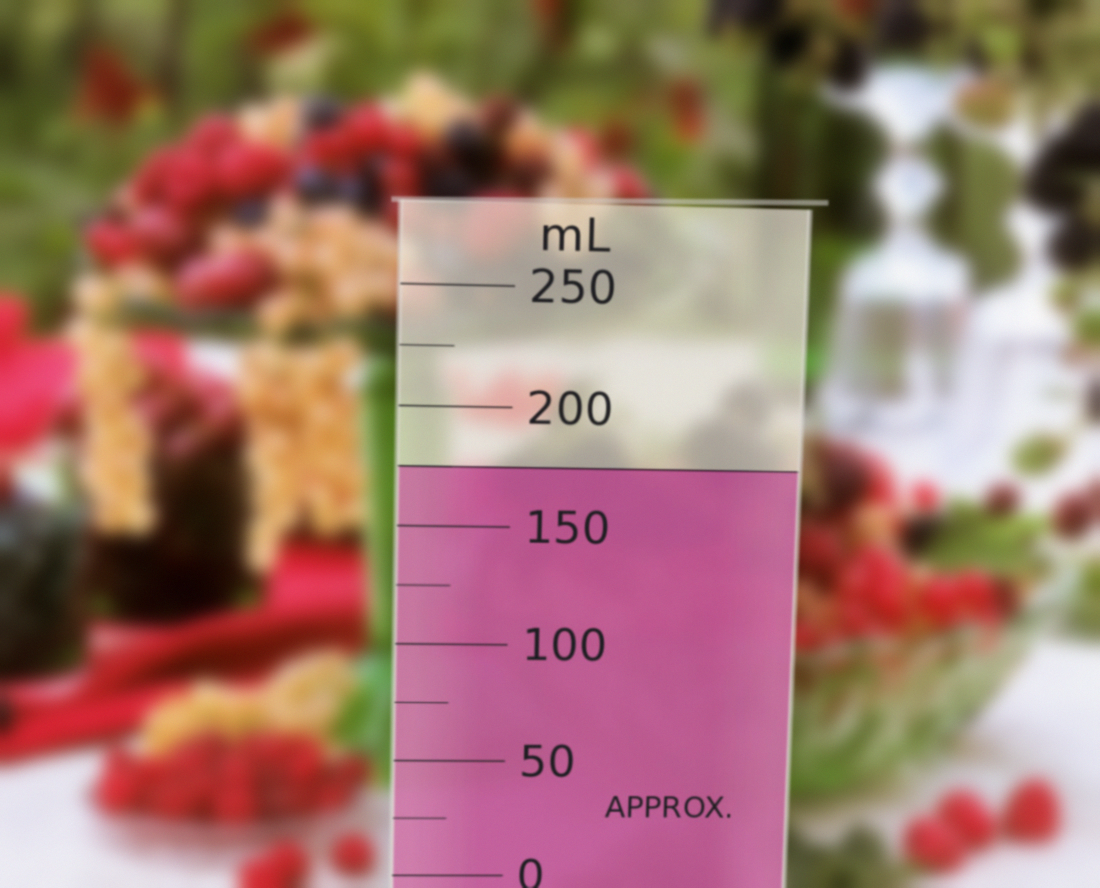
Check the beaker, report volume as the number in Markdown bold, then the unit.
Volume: **175** mL
